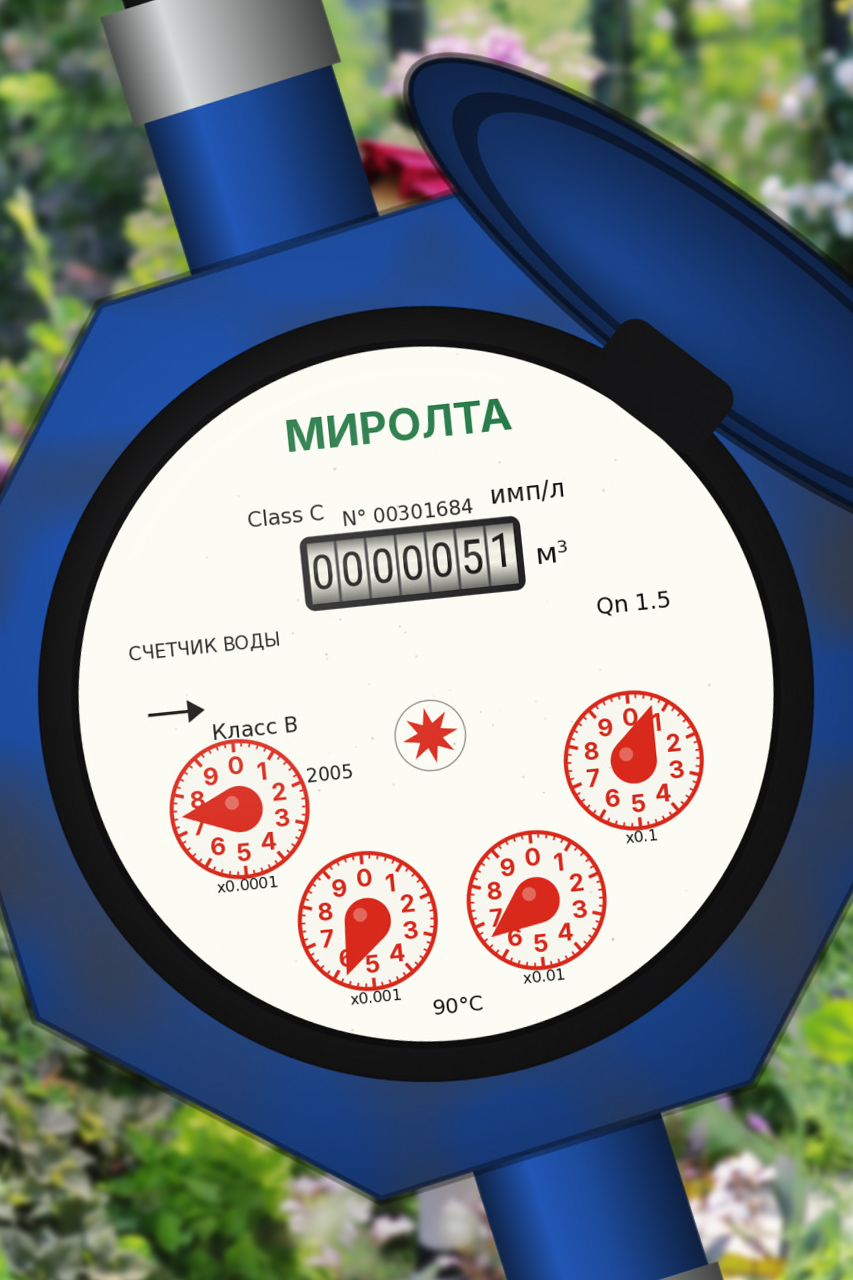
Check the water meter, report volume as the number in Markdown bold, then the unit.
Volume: **51.0657** m³
